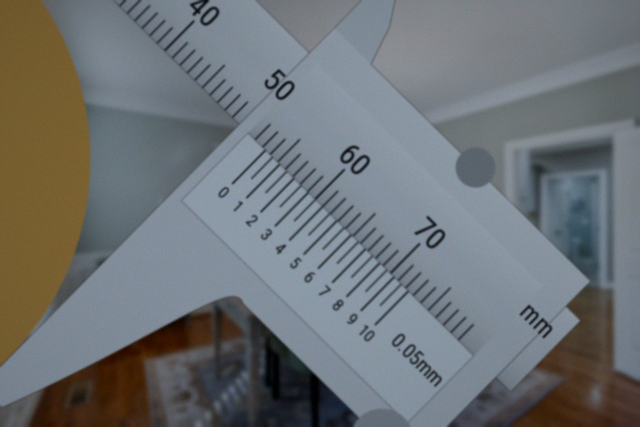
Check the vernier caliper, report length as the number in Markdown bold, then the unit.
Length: **53.4** mm
